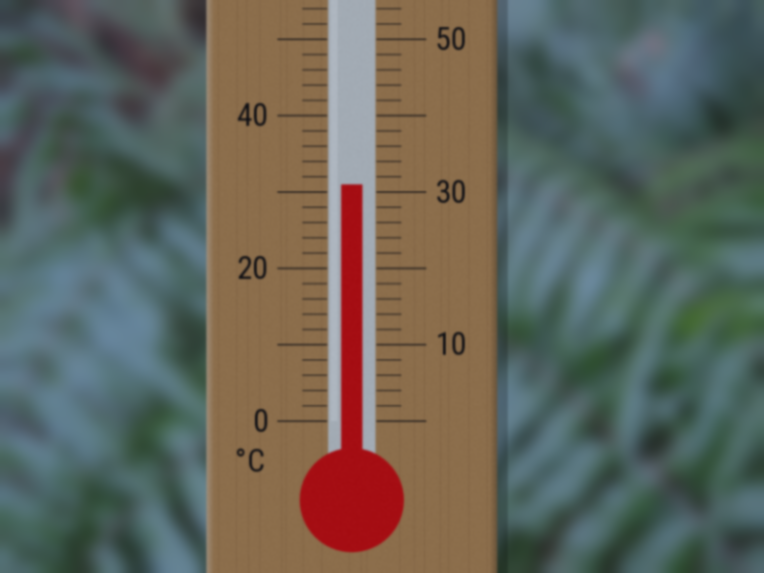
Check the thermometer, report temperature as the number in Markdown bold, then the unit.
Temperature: **31** °C
